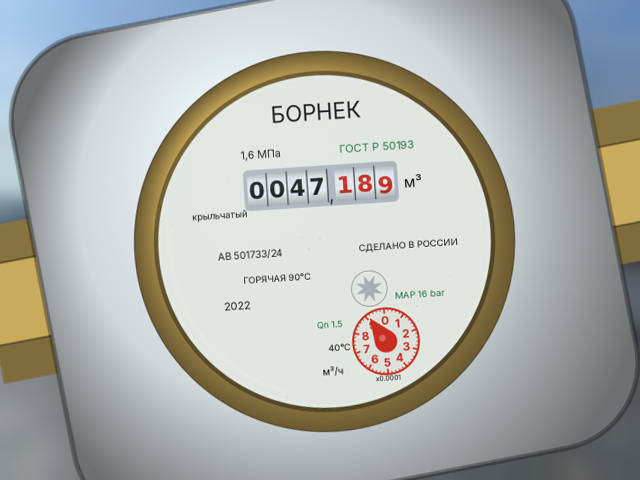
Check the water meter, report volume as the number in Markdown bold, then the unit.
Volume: **47.1889** m³
